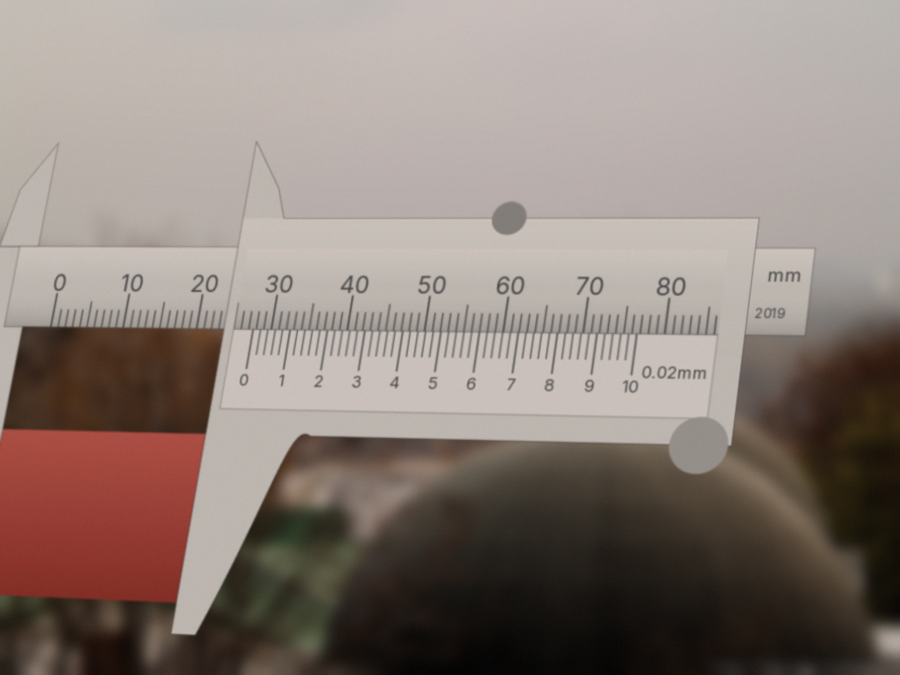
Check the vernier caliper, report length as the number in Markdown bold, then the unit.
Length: **27.6** mm
